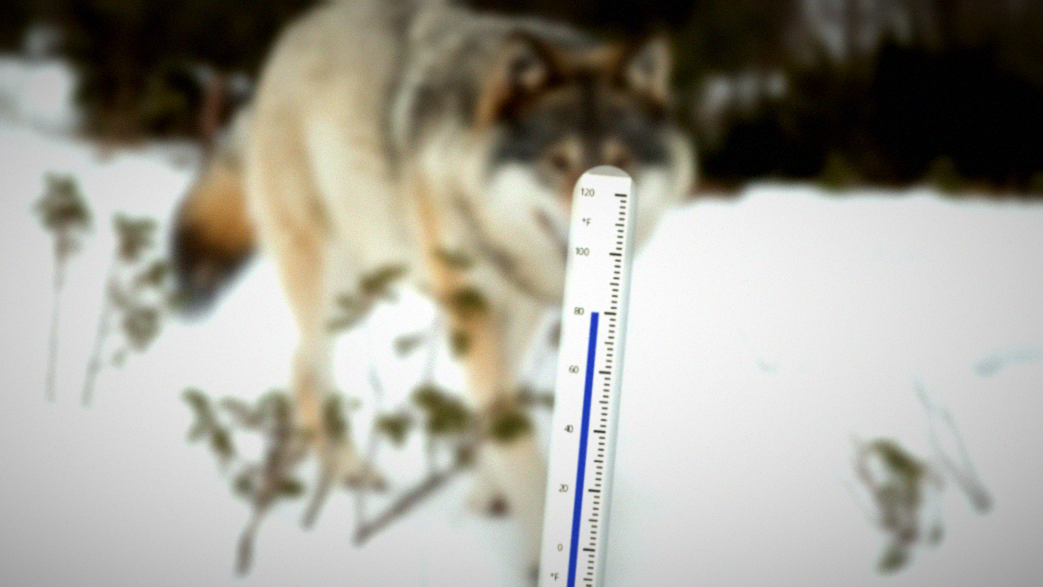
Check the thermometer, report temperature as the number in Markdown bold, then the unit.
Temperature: **80** °F
